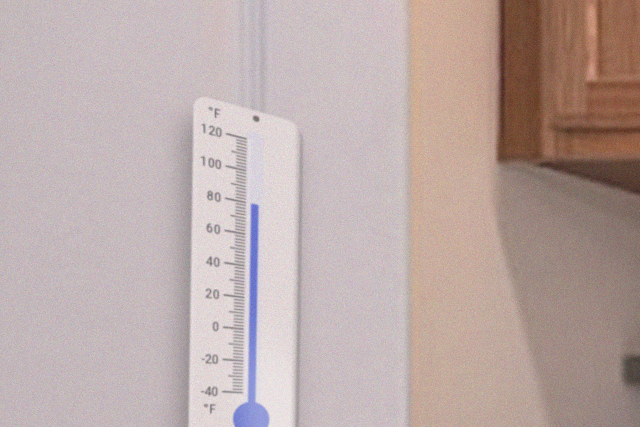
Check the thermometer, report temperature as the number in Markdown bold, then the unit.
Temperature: **80** °F
